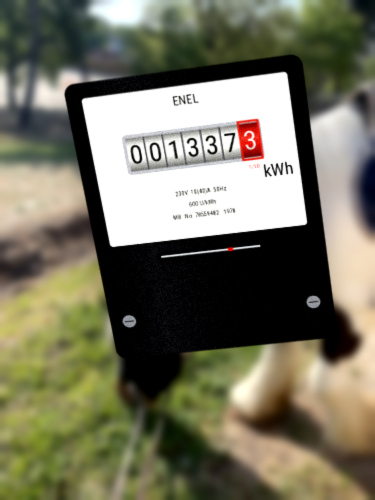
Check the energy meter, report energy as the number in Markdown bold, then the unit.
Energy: **1337.3** kWh
